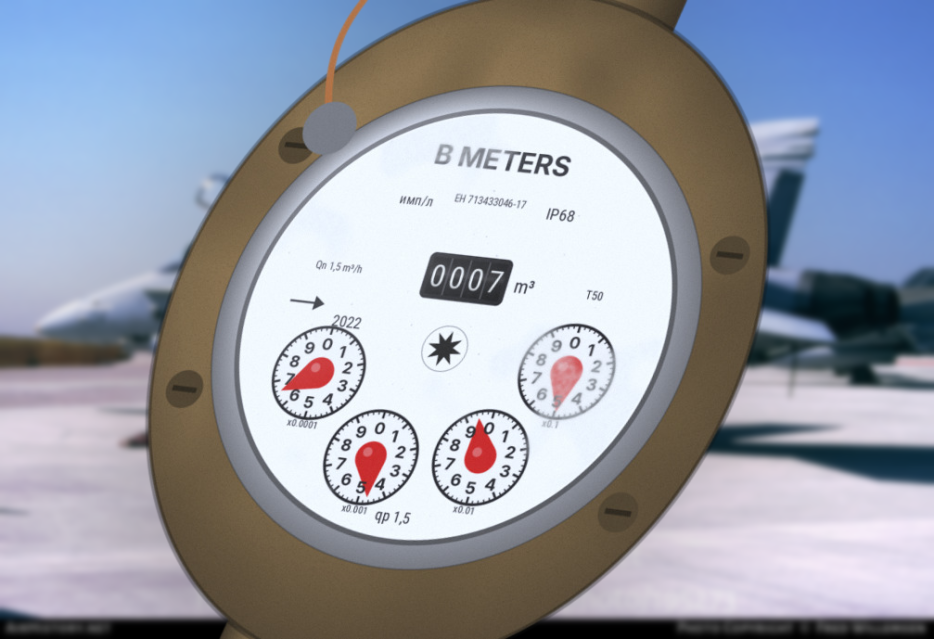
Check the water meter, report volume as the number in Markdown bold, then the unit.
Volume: **7.4946** m³
